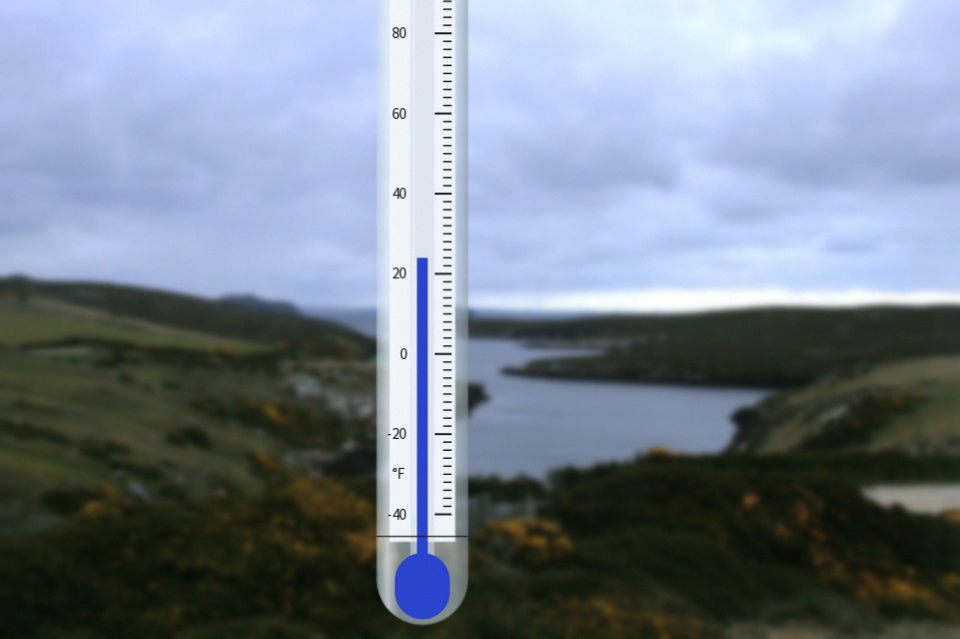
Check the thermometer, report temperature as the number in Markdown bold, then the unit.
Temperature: **24** °F
